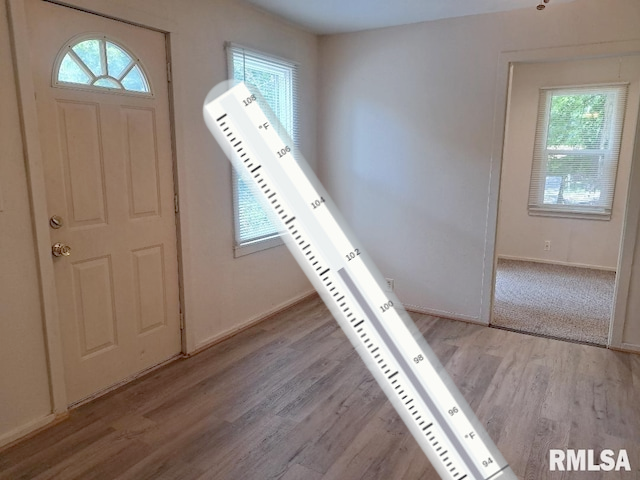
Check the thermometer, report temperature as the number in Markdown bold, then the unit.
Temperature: **101.8** °F
